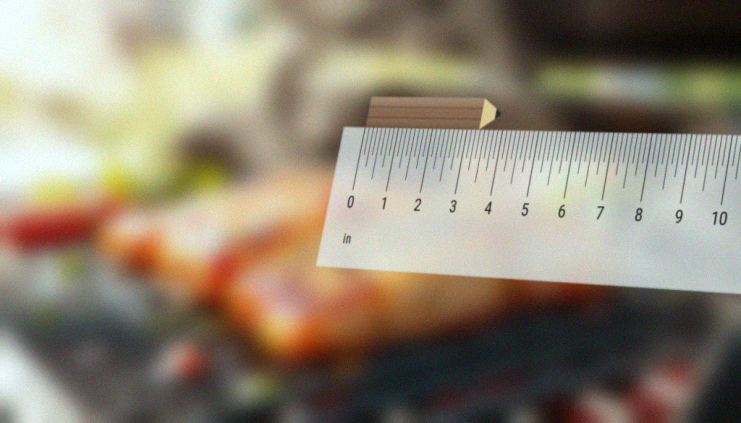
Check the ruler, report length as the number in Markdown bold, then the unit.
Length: **3.875** in
